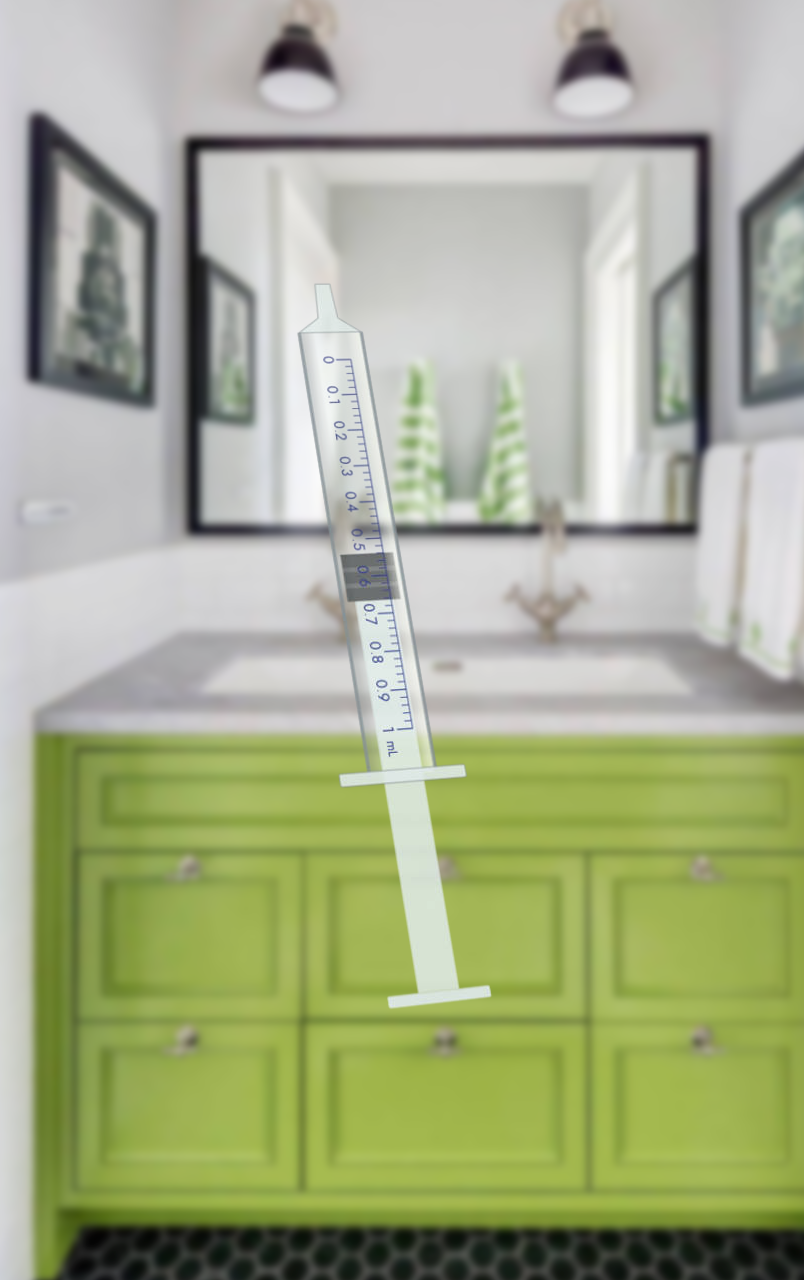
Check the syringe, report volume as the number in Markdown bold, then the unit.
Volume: **0.54** mL
